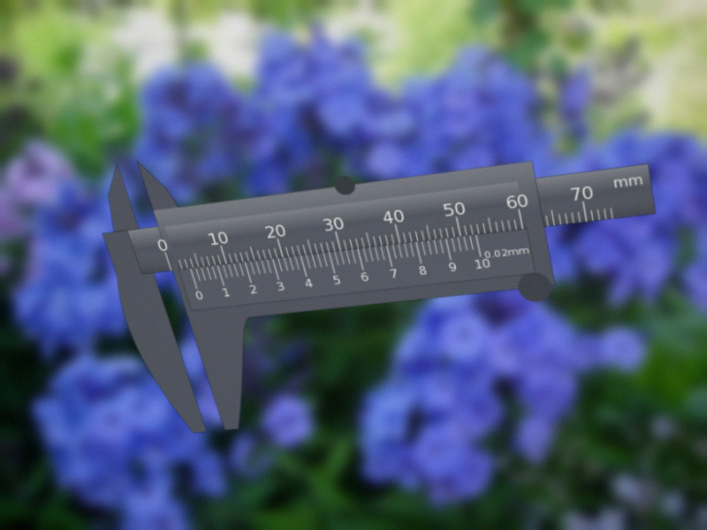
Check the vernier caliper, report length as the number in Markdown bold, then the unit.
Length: **3.5** mm
